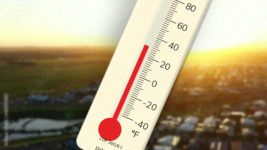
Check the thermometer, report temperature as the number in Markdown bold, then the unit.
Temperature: **30** °F
